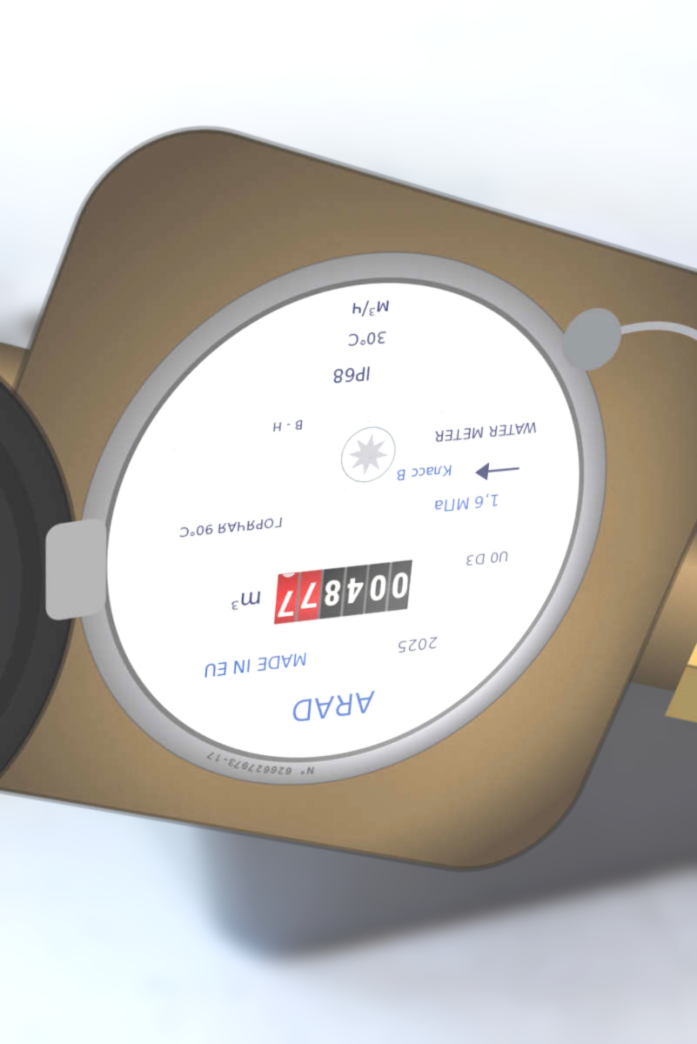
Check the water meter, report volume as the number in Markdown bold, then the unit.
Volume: **48.77** m³
